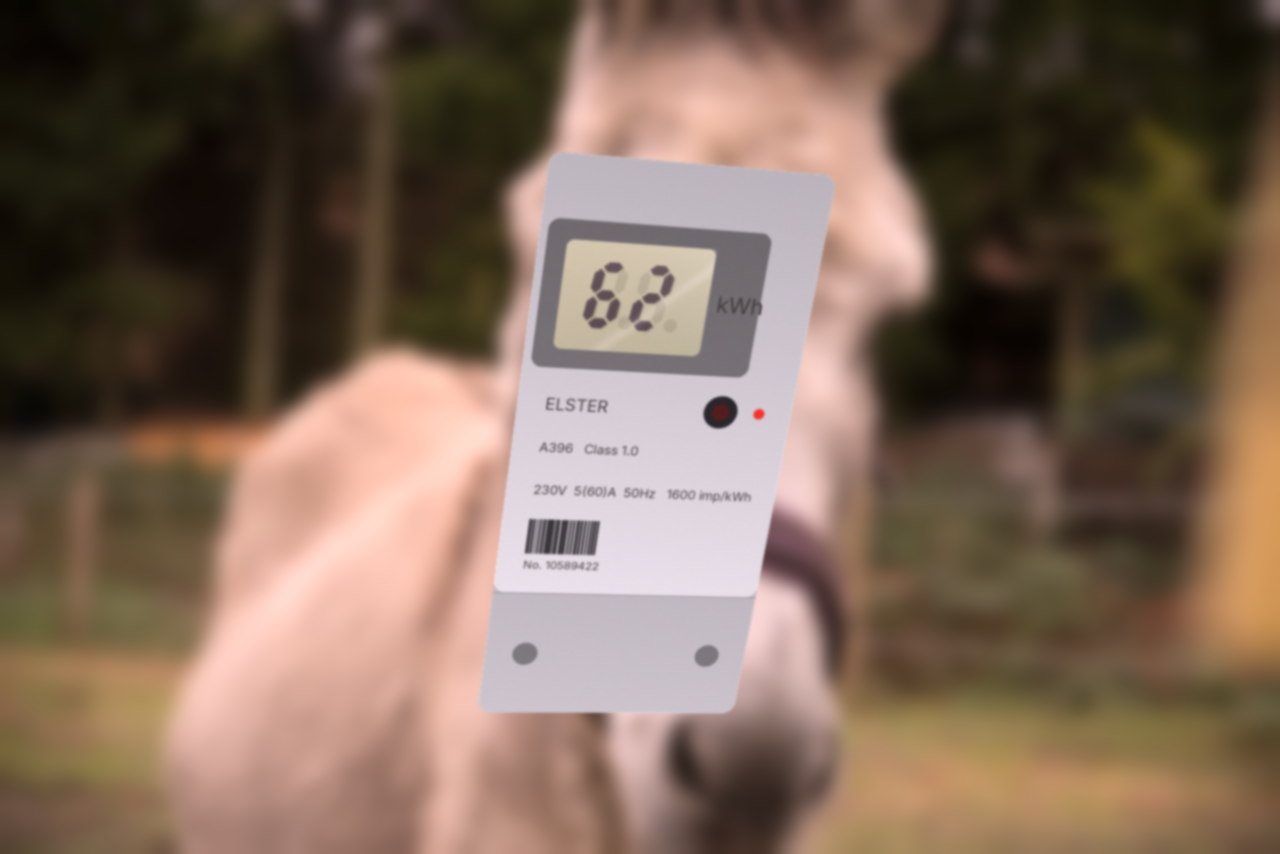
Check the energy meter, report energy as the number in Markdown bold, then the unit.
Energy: **62** kWh
